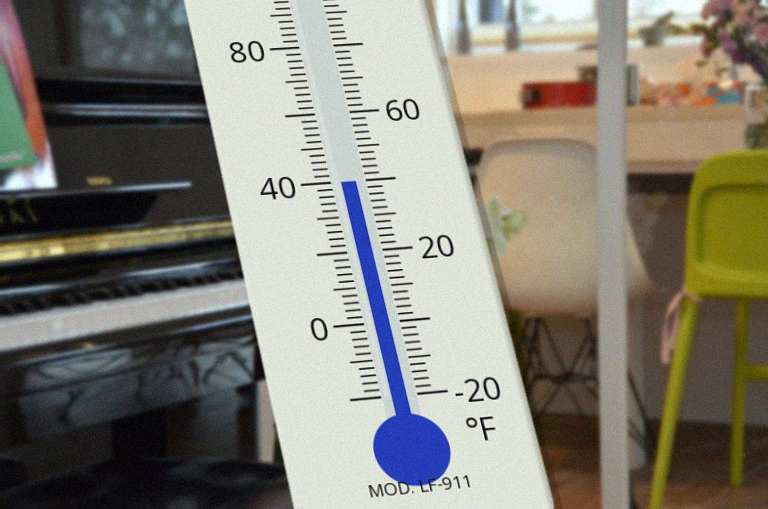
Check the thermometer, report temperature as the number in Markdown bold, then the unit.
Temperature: **40** °F
